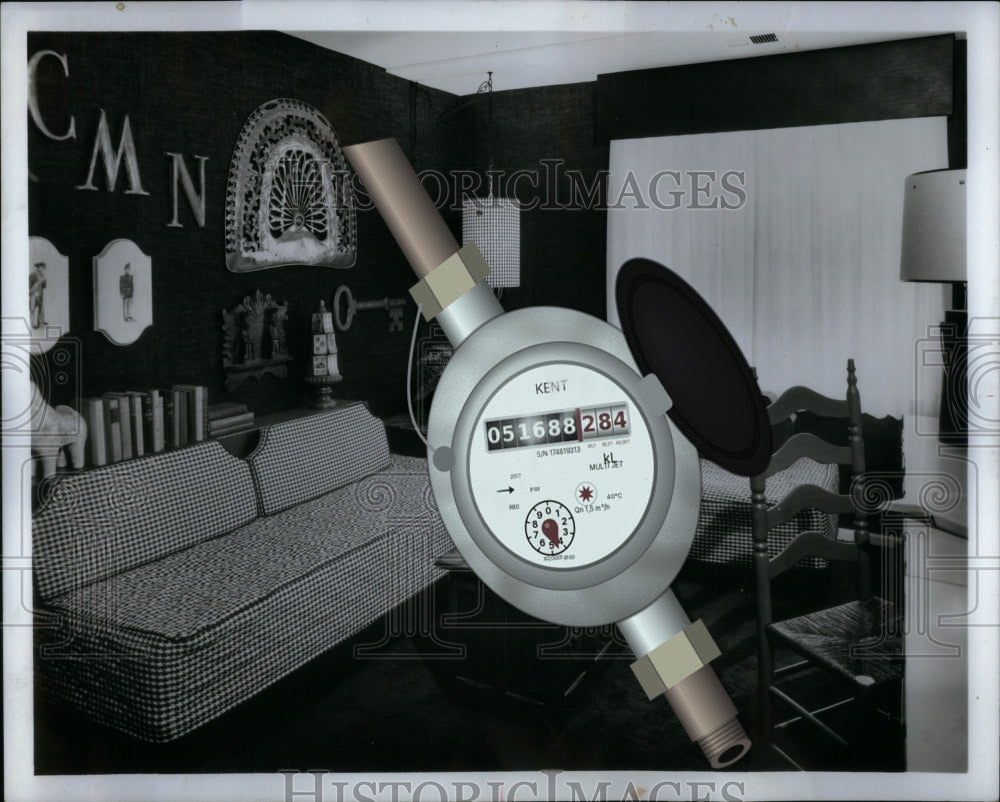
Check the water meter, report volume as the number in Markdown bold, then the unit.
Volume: **51688.2844** kL
